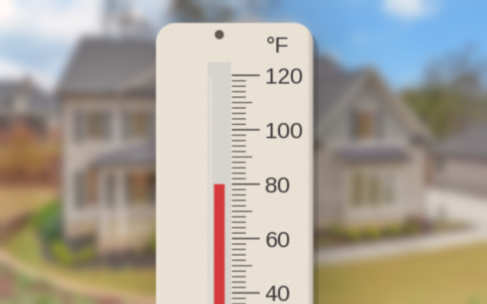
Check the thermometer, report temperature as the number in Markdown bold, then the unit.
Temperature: **80** °F
